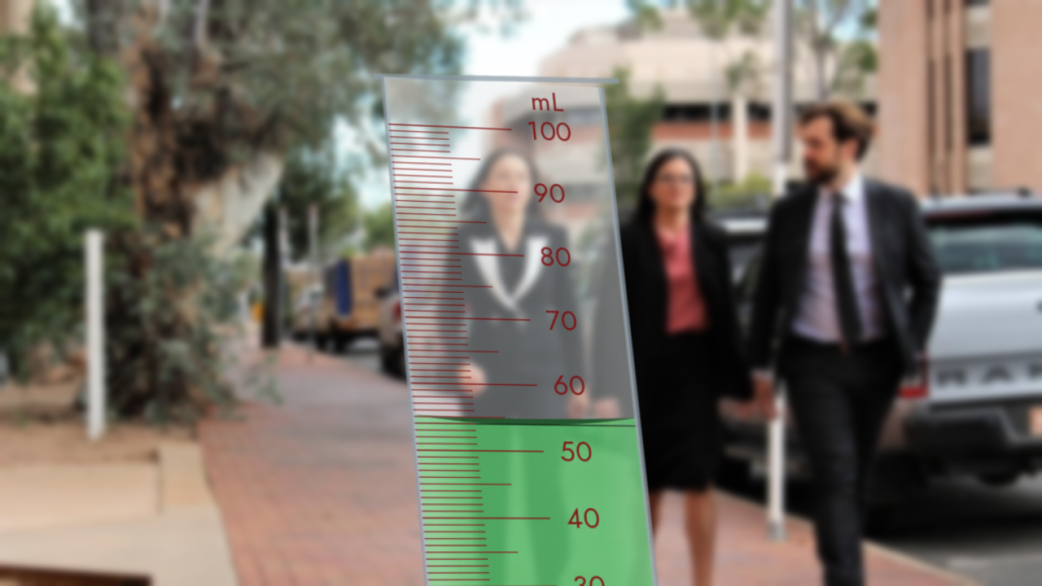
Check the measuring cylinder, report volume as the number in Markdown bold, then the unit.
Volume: **54** mL
